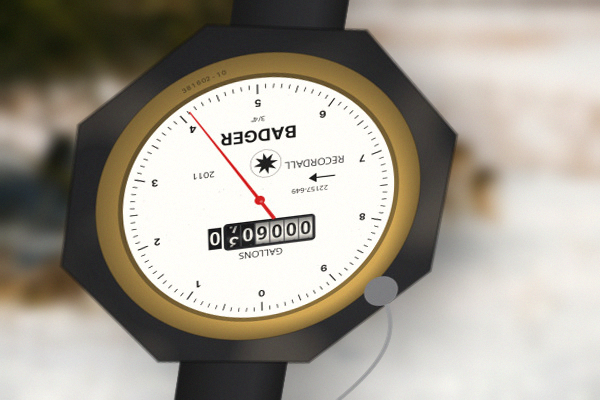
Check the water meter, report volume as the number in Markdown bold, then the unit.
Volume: **6034.1** gal
